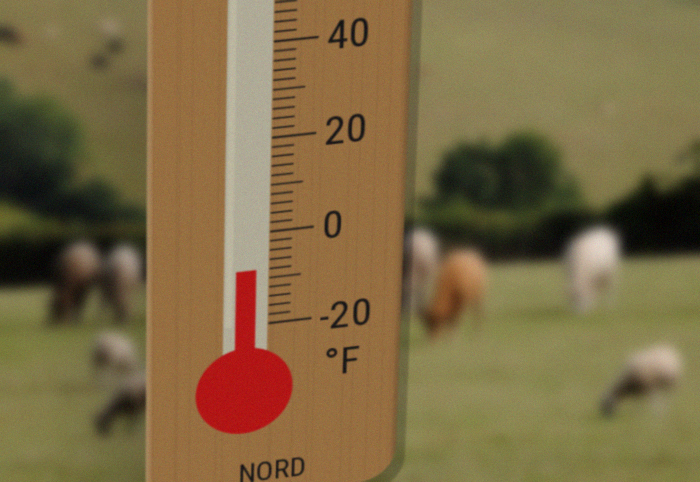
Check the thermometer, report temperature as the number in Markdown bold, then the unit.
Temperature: **-8** °F
